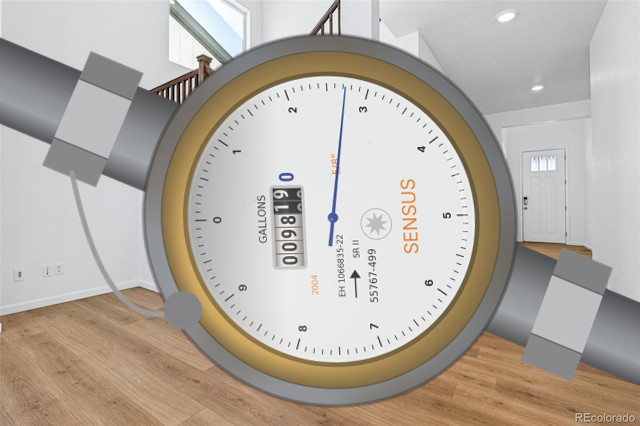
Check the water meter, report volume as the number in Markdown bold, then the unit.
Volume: **98192.7** gal
